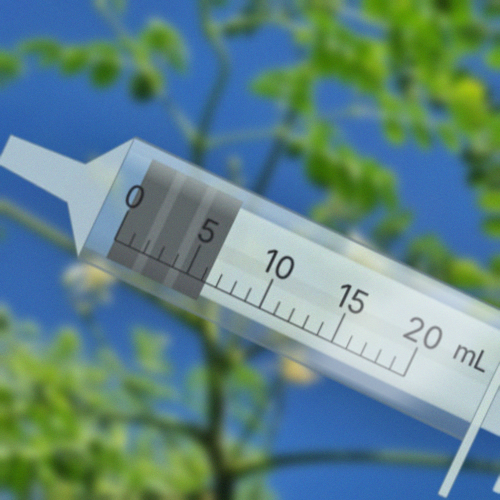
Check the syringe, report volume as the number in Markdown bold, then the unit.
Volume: **0** mL
